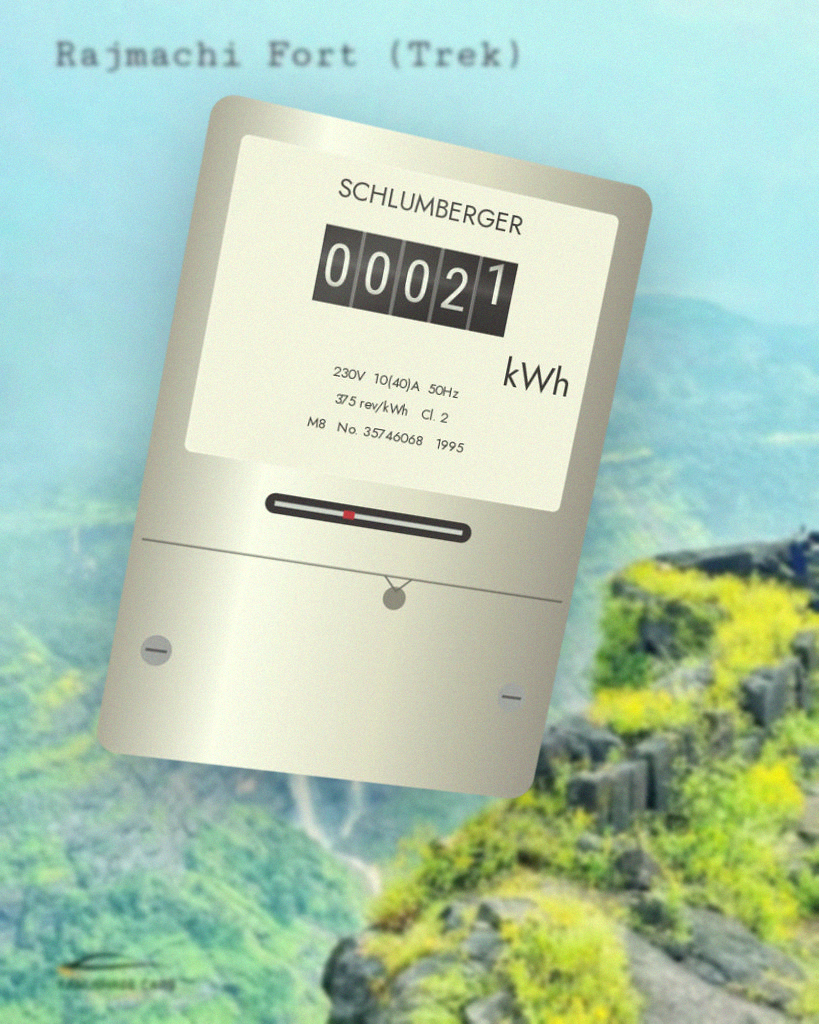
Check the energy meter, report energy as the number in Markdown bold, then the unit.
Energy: **21** kWh
